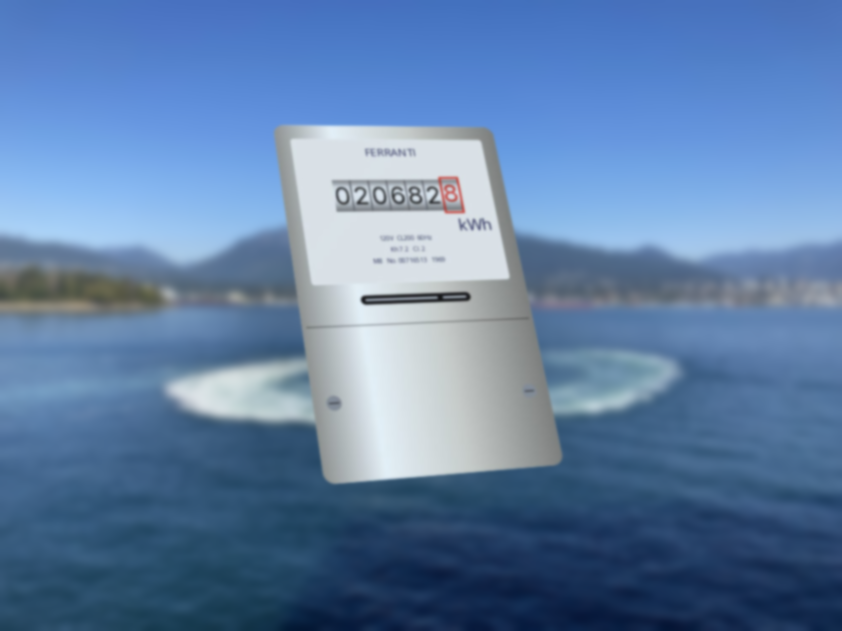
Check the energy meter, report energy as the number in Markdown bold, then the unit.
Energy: **20682.8** kWh
